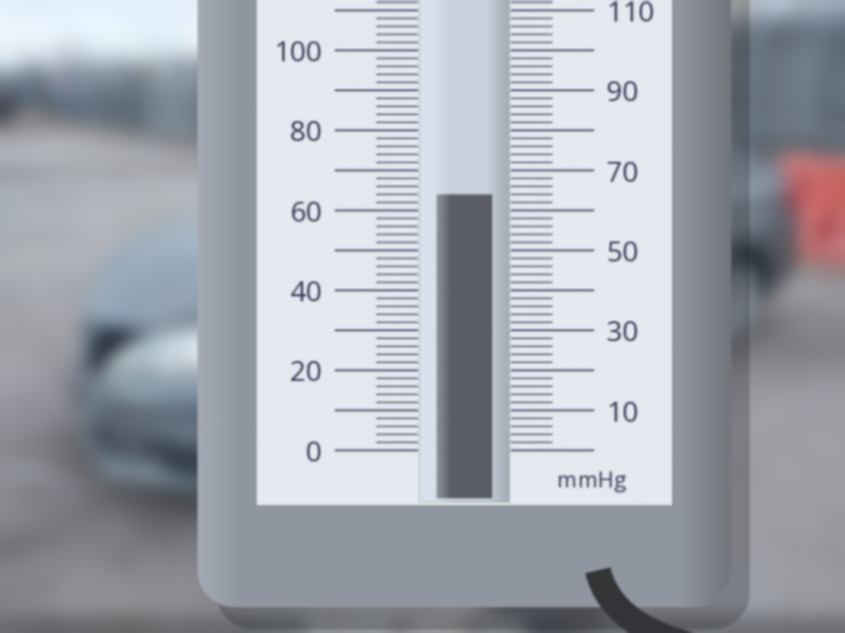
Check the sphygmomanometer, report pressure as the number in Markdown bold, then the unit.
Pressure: **64** mmHg
